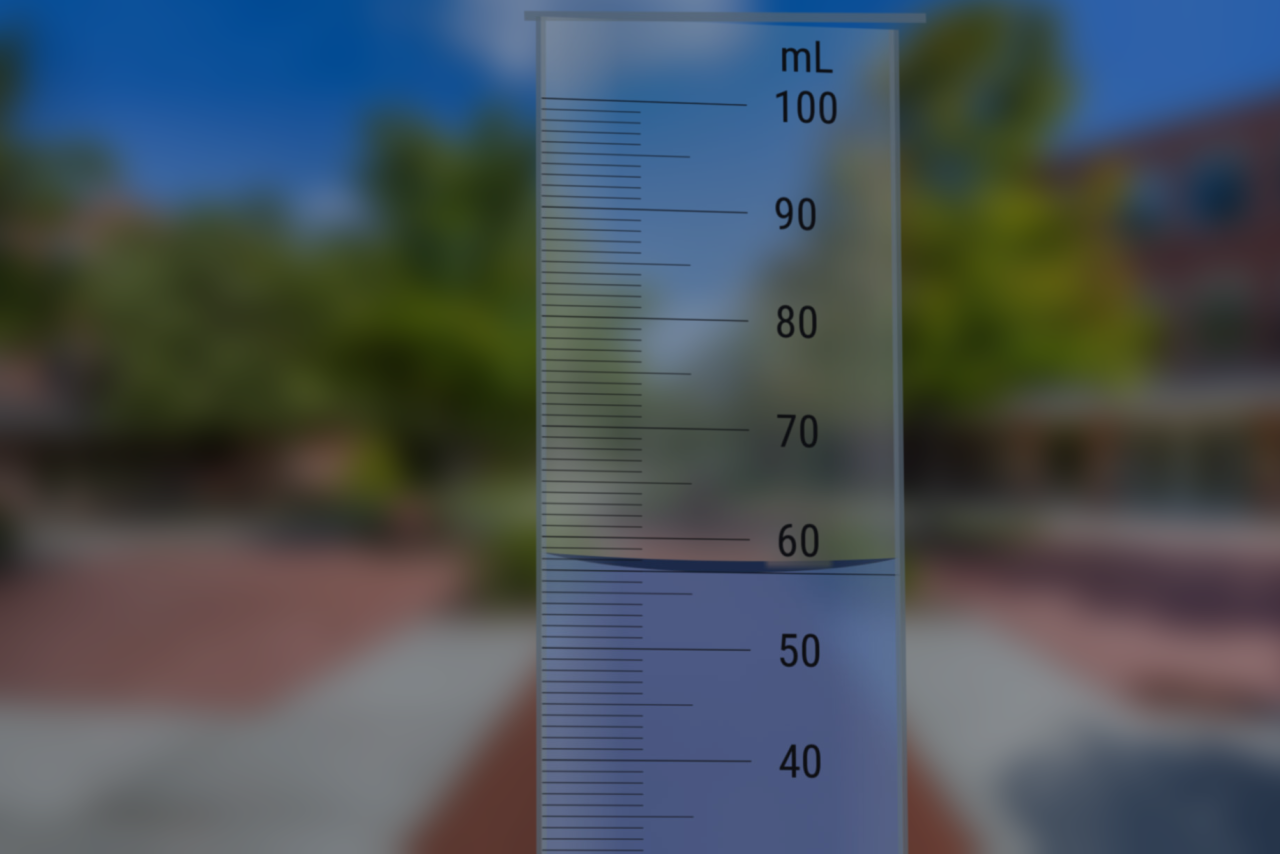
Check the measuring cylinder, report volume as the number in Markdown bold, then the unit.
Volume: **57** mL
